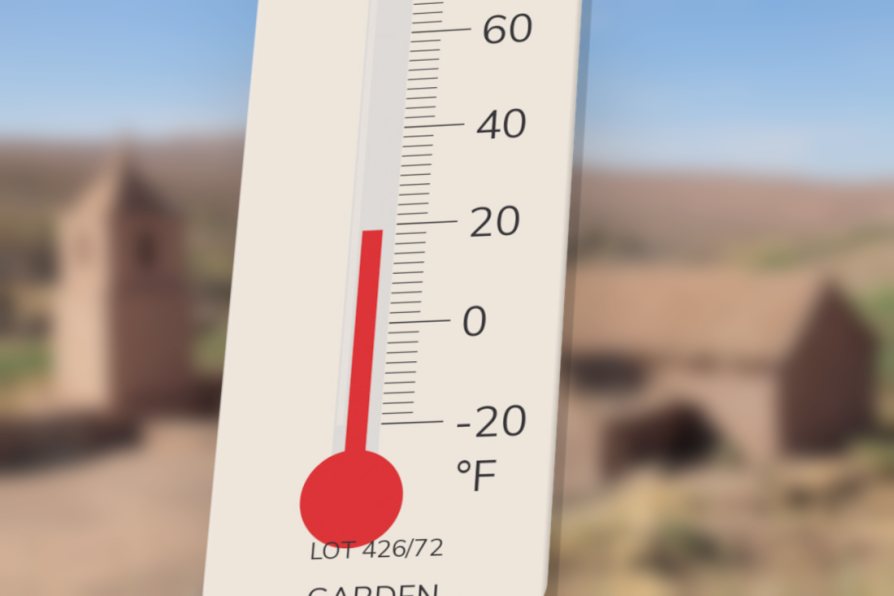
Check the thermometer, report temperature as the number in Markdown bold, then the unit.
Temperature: **19** °F
